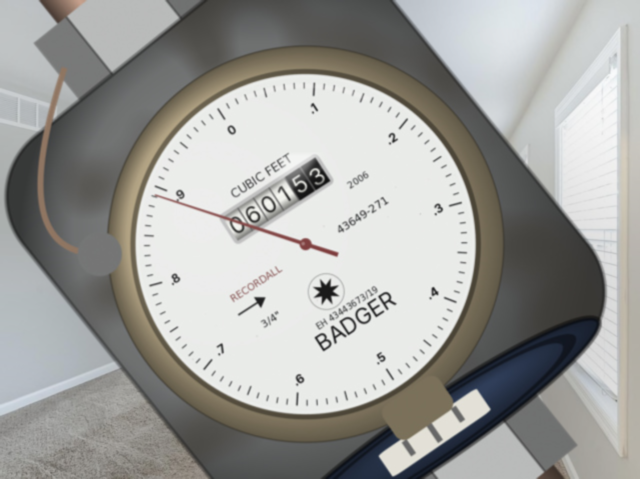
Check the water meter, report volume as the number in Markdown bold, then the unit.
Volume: **60152.89** ft³
